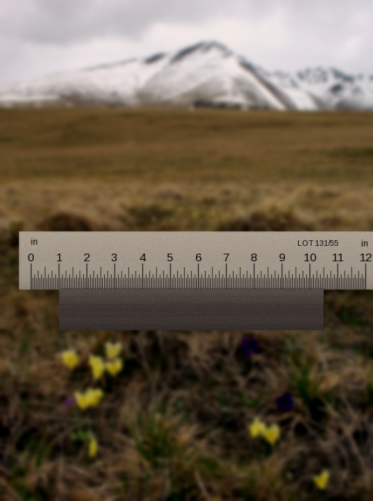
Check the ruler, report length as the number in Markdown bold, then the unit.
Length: **9.5** in
